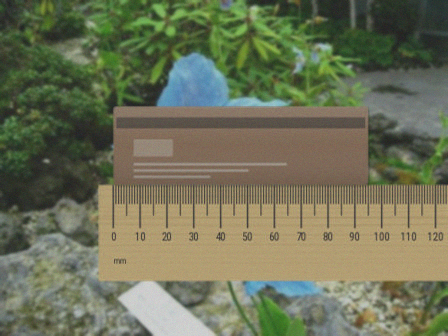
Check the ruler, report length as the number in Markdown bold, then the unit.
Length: **95** mm
